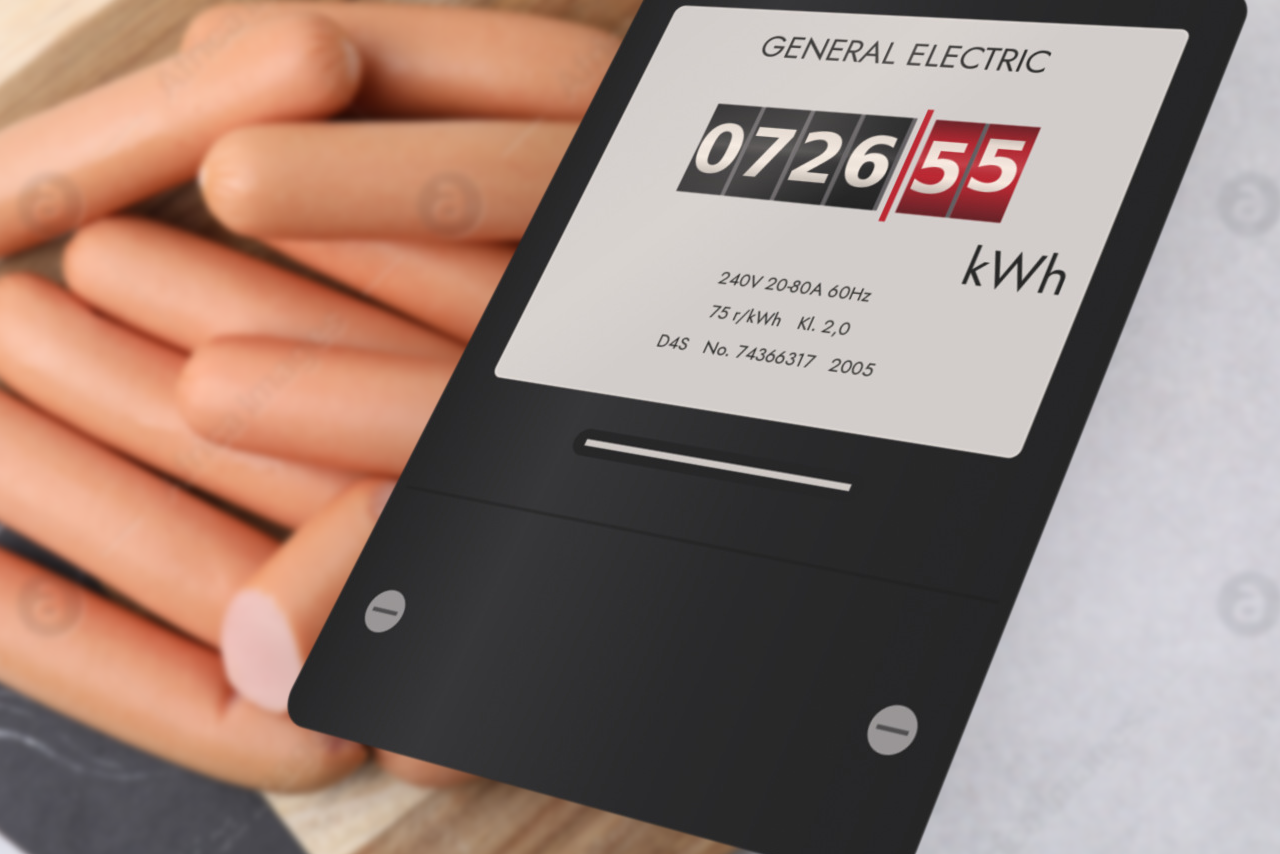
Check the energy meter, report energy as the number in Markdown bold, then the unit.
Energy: **726.55** kWh
